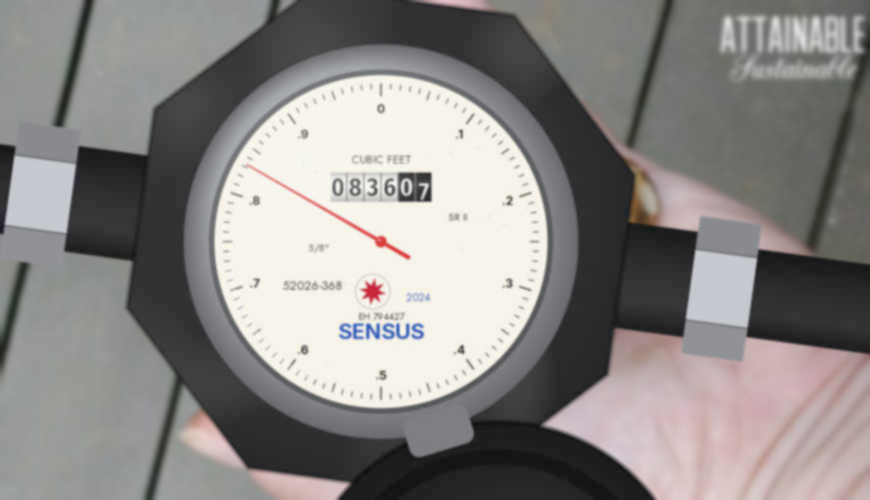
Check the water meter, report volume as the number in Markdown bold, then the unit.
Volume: **83606.83** ft³
